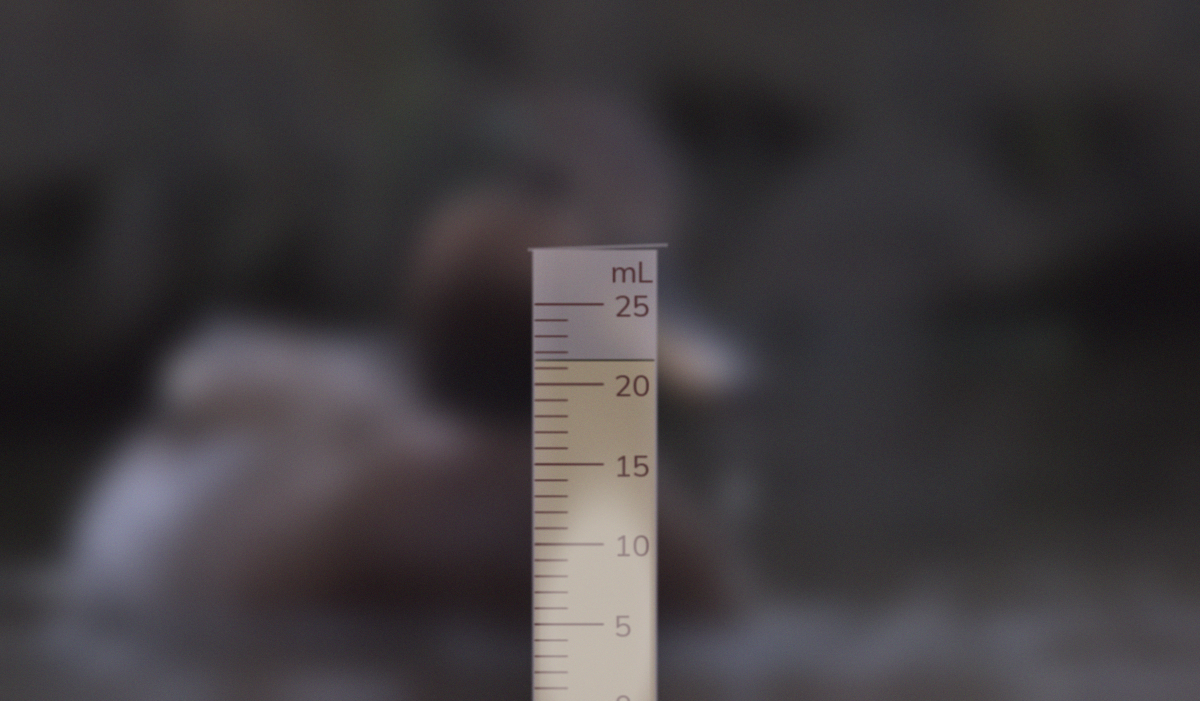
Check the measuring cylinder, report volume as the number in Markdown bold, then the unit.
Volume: **21.5** mL
